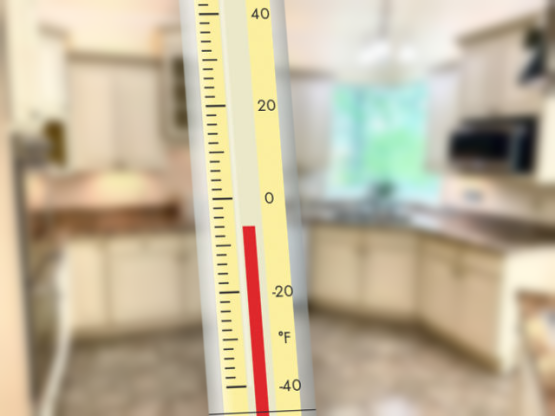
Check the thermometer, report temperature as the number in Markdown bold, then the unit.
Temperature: **-6** °F
